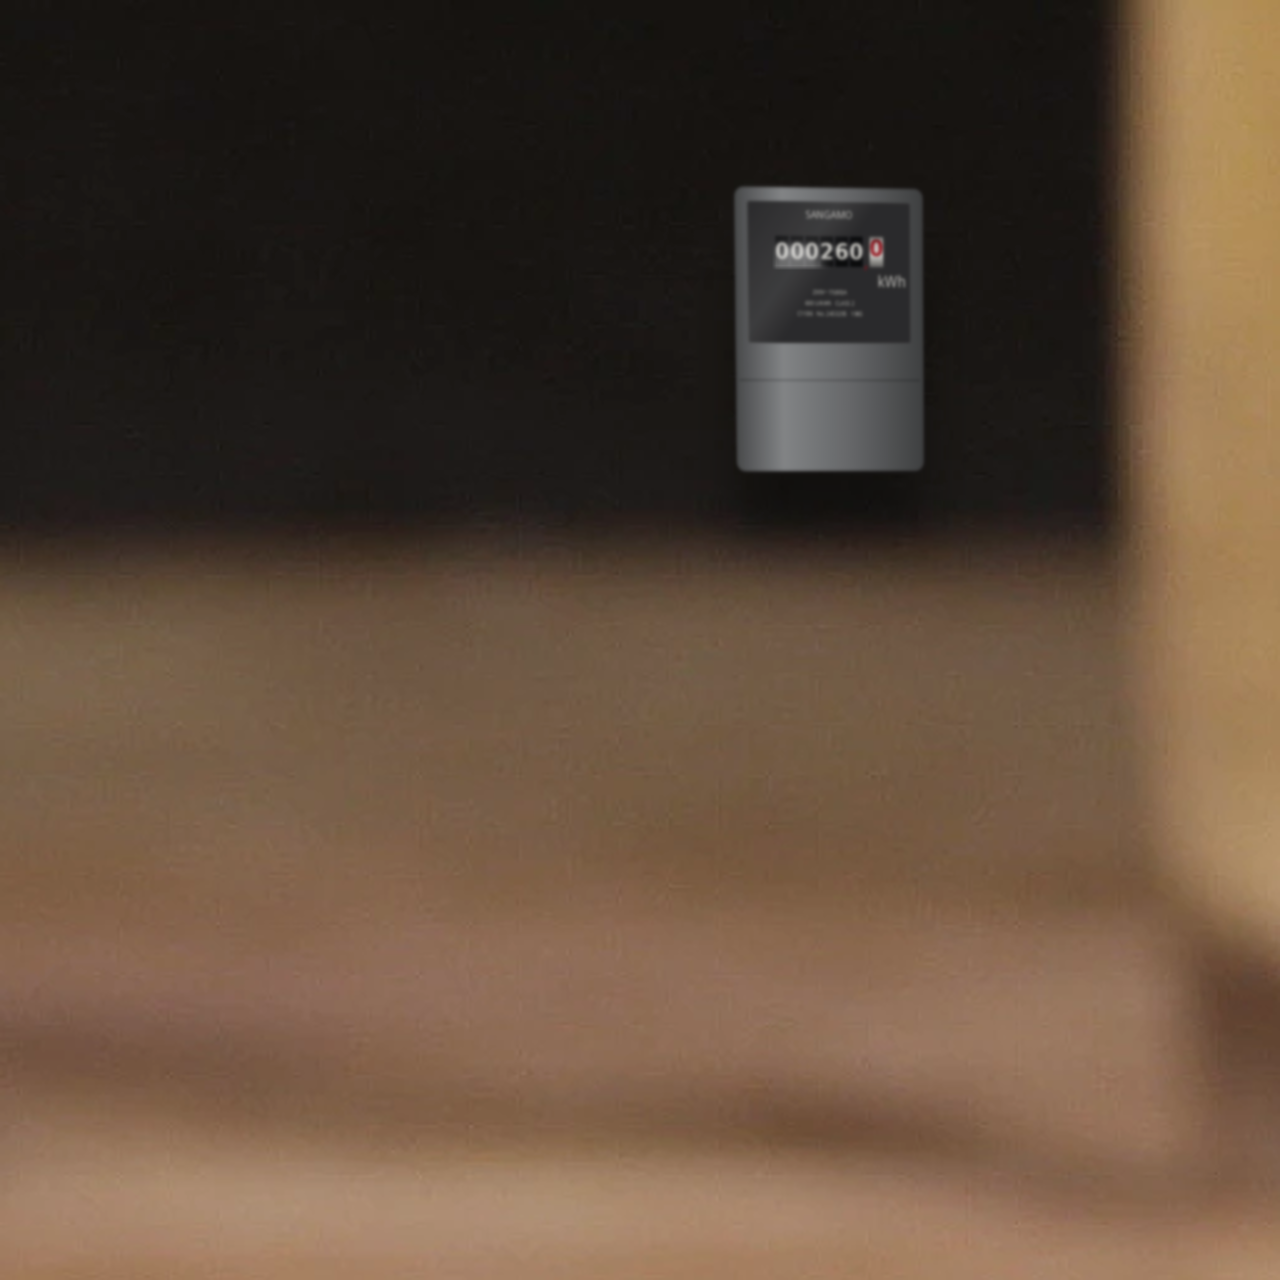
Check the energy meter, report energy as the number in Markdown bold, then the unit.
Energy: **260.0** kWh
